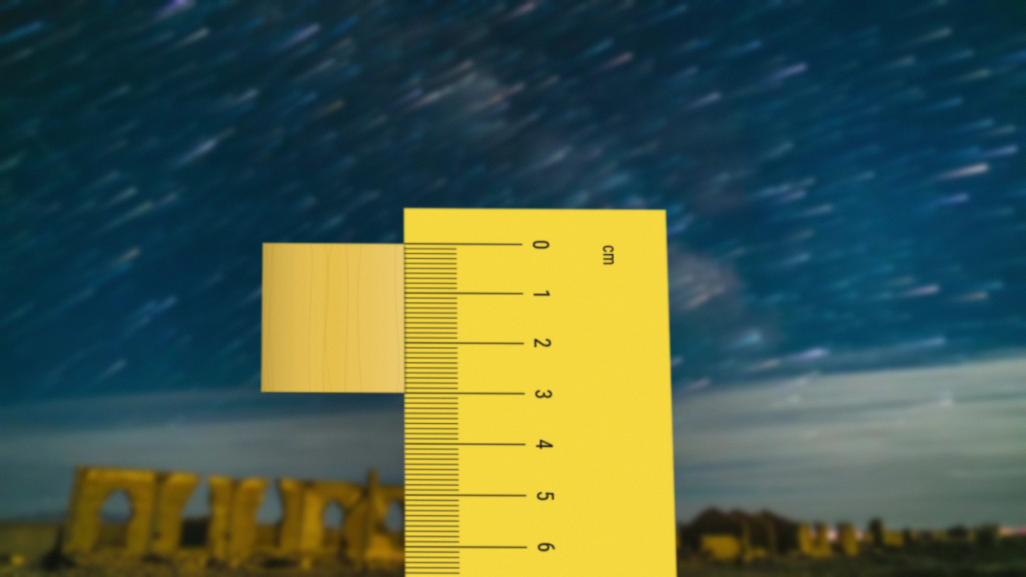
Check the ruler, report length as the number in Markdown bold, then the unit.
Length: **3** cm
